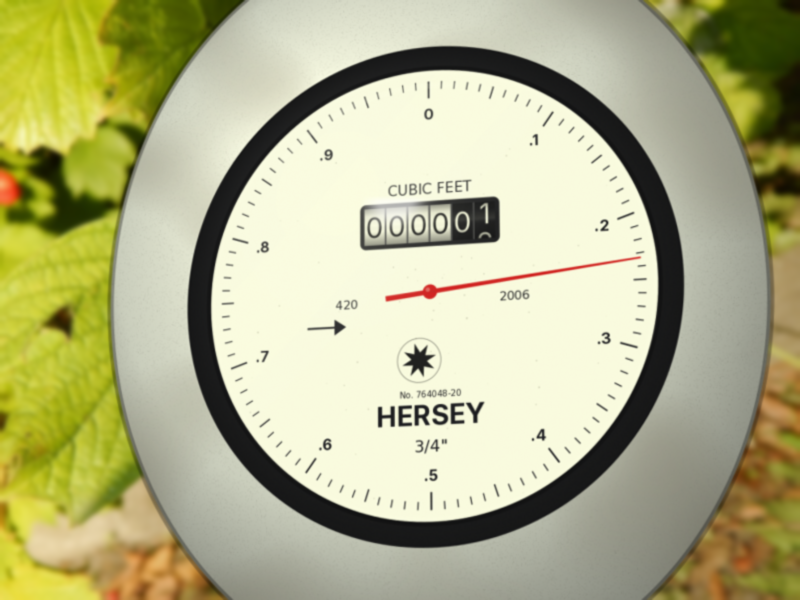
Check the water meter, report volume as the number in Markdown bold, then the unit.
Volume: **1.23** ft³
